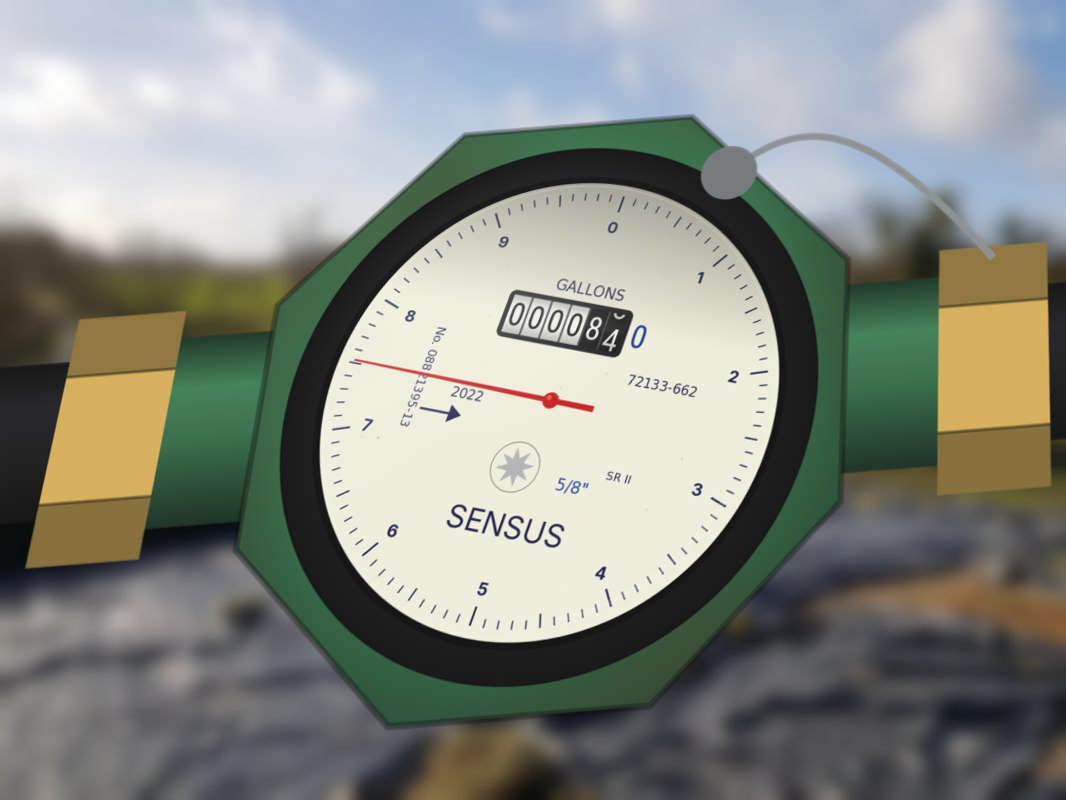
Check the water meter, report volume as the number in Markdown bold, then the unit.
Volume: **837.5** gal
